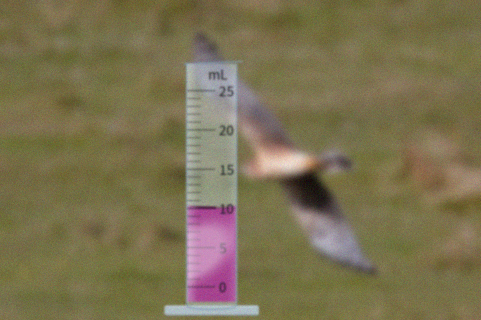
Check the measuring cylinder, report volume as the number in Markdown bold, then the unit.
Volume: **10** mL
